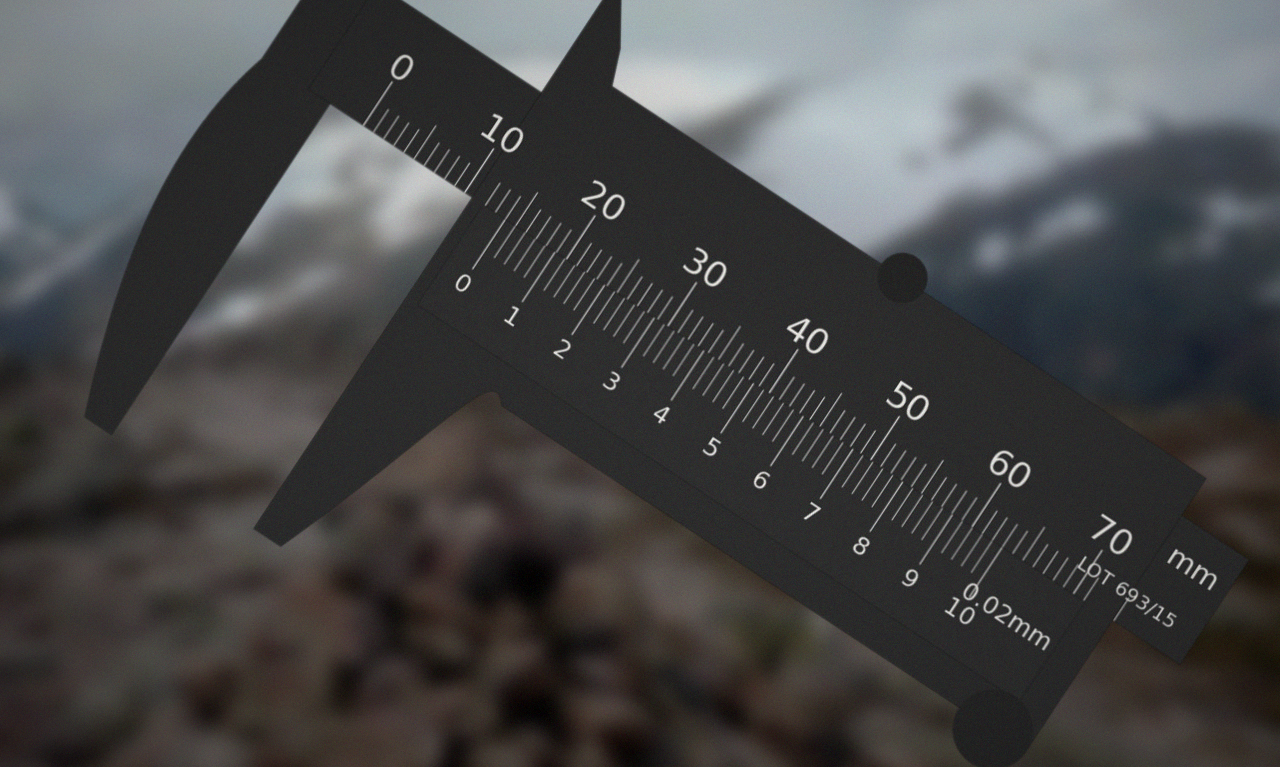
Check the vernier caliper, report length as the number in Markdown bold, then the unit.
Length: **14.0** mm
